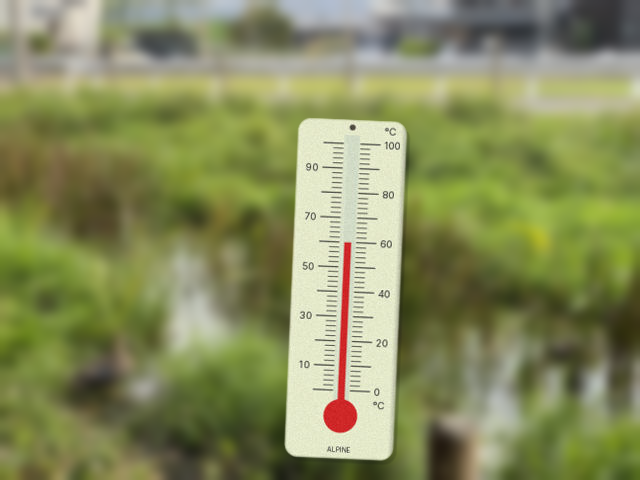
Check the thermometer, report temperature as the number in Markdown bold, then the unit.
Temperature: **60** °C
